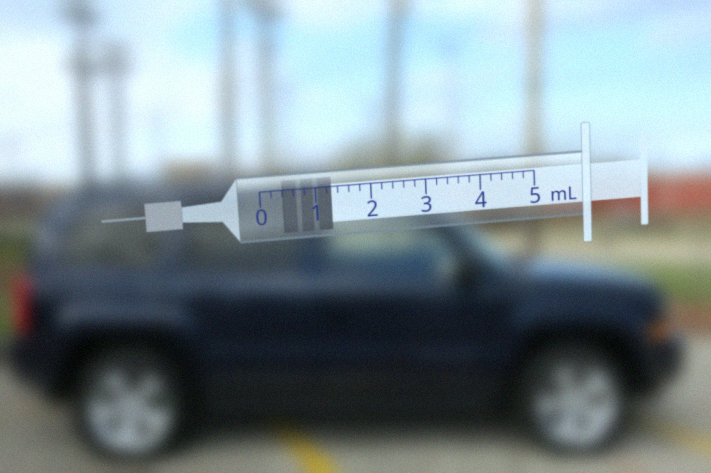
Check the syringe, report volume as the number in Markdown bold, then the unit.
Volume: **0.4** mL
